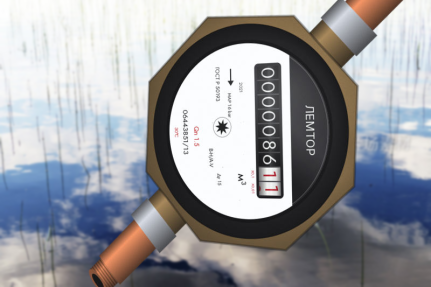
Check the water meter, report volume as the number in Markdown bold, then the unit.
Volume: **86.11** m³
